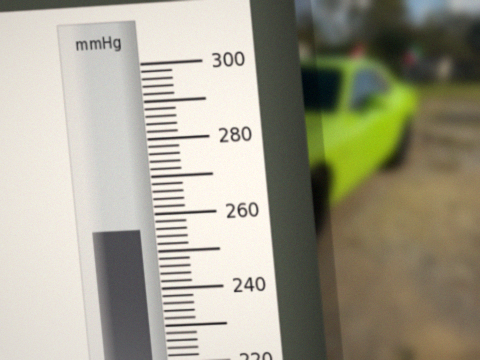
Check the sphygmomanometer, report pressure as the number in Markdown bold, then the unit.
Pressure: **256** mmHg
